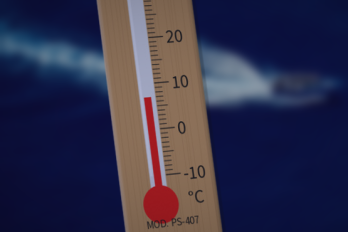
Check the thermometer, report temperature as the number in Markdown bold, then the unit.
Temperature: **7** °C
